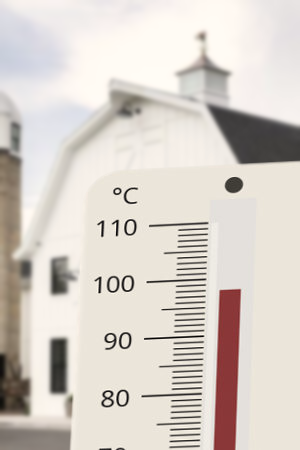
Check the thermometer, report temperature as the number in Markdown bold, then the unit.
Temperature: **98** °C
